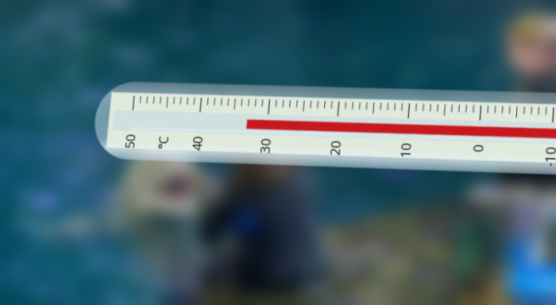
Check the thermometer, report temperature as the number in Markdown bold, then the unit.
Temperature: **33** °C
